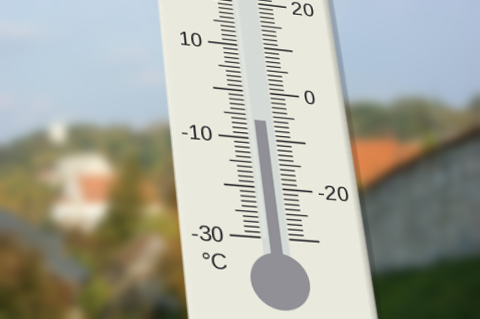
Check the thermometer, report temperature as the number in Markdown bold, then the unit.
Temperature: **-6** °C
